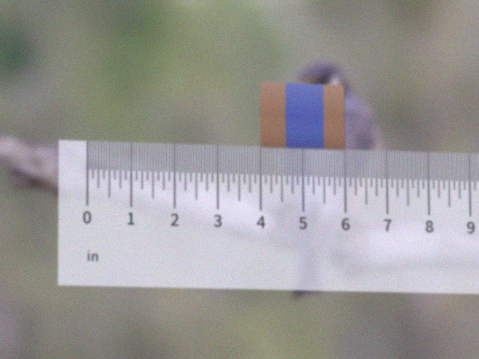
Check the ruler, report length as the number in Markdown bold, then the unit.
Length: **2** in
